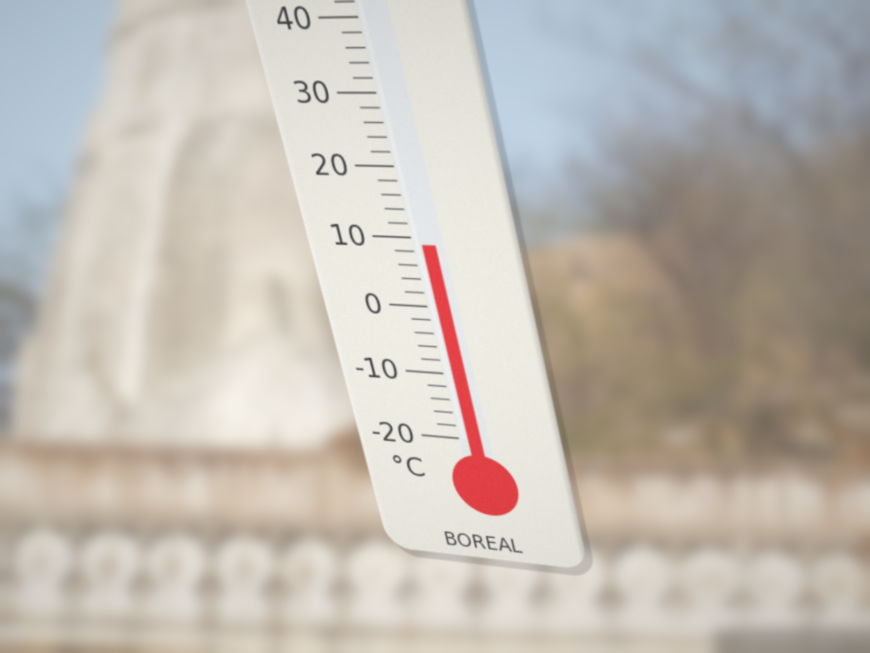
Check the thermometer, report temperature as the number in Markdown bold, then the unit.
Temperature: **9** °C
